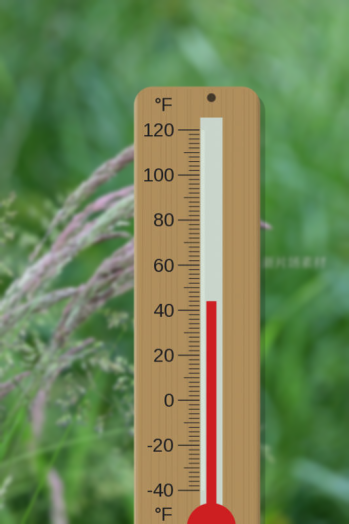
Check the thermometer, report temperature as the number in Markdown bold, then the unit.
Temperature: **44** °F
